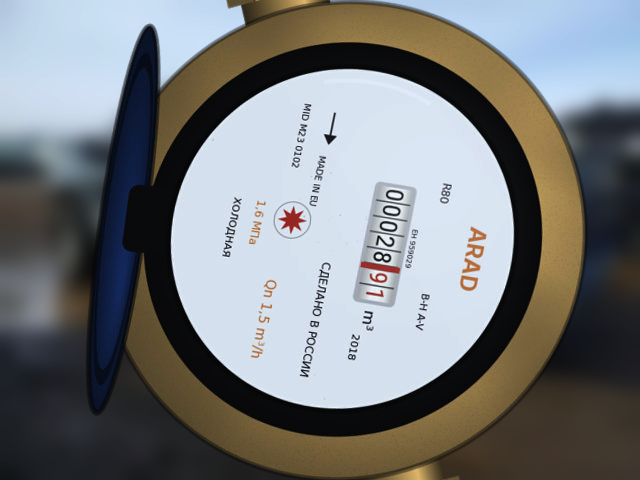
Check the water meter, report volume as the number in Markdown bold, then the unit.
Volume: **28.91** m³
